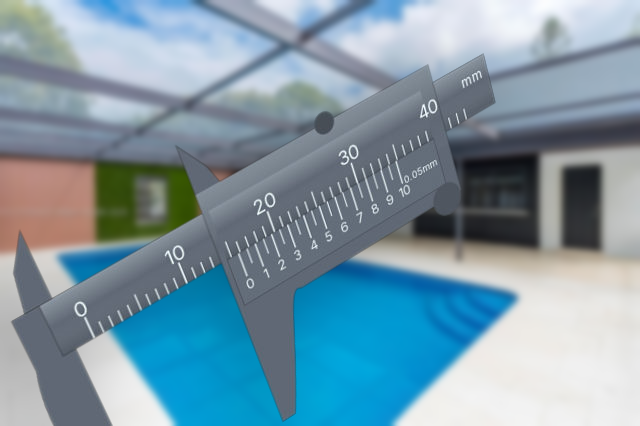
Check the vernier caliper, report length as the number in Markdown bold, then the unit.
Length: **15.8** mm
